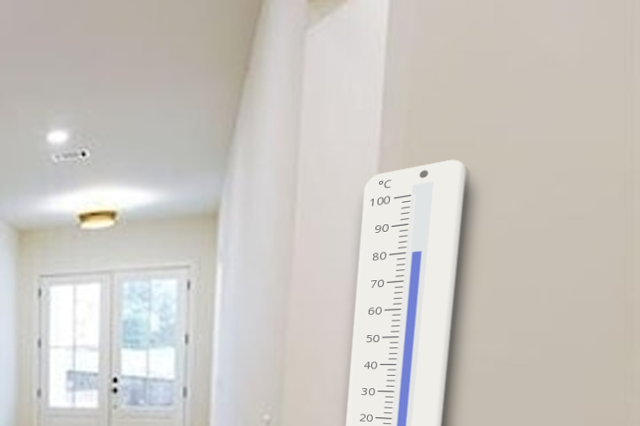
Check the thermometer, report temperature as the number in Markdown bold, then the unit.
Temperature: **80** °C
